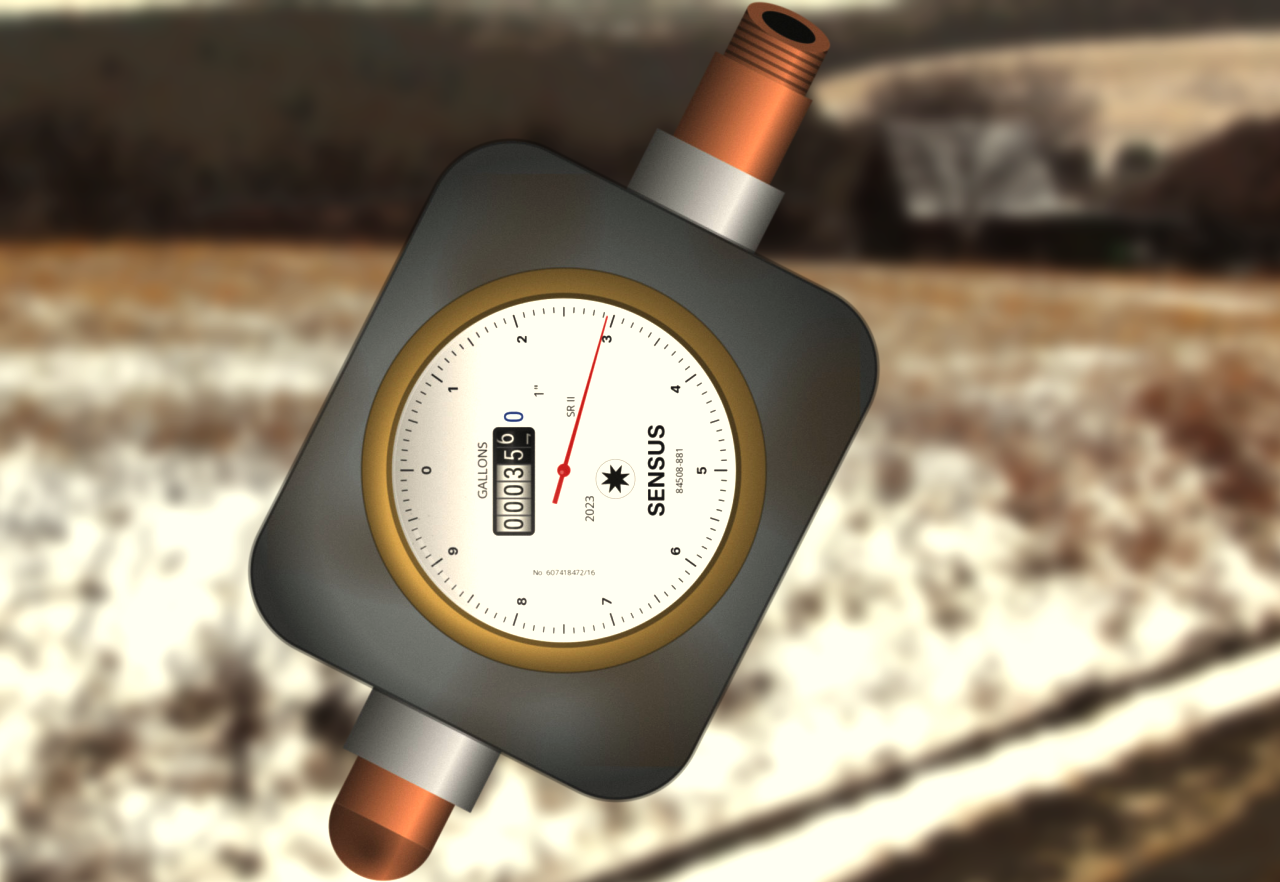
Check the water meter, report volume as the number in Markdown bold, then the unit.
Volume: **3562.9** gal
